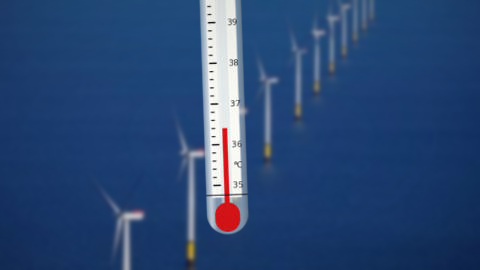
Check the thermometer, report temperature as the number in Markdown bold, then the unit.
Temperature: **36.4** °C
